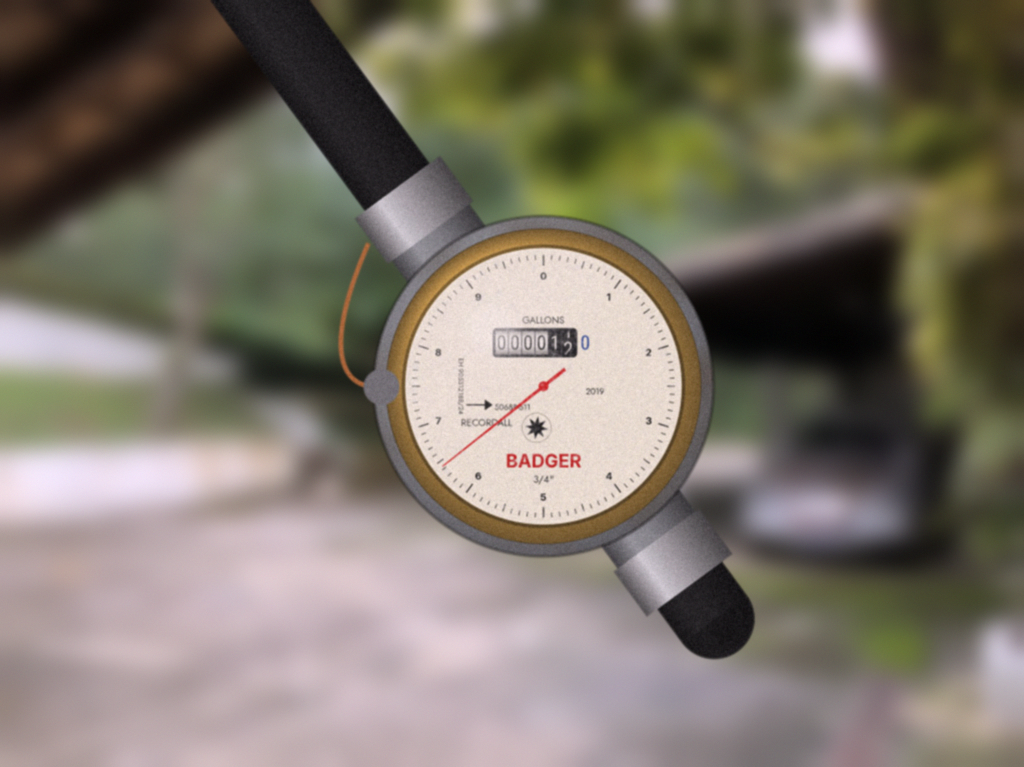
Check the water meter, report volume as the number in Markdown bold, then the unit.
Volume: **116.4** gal
